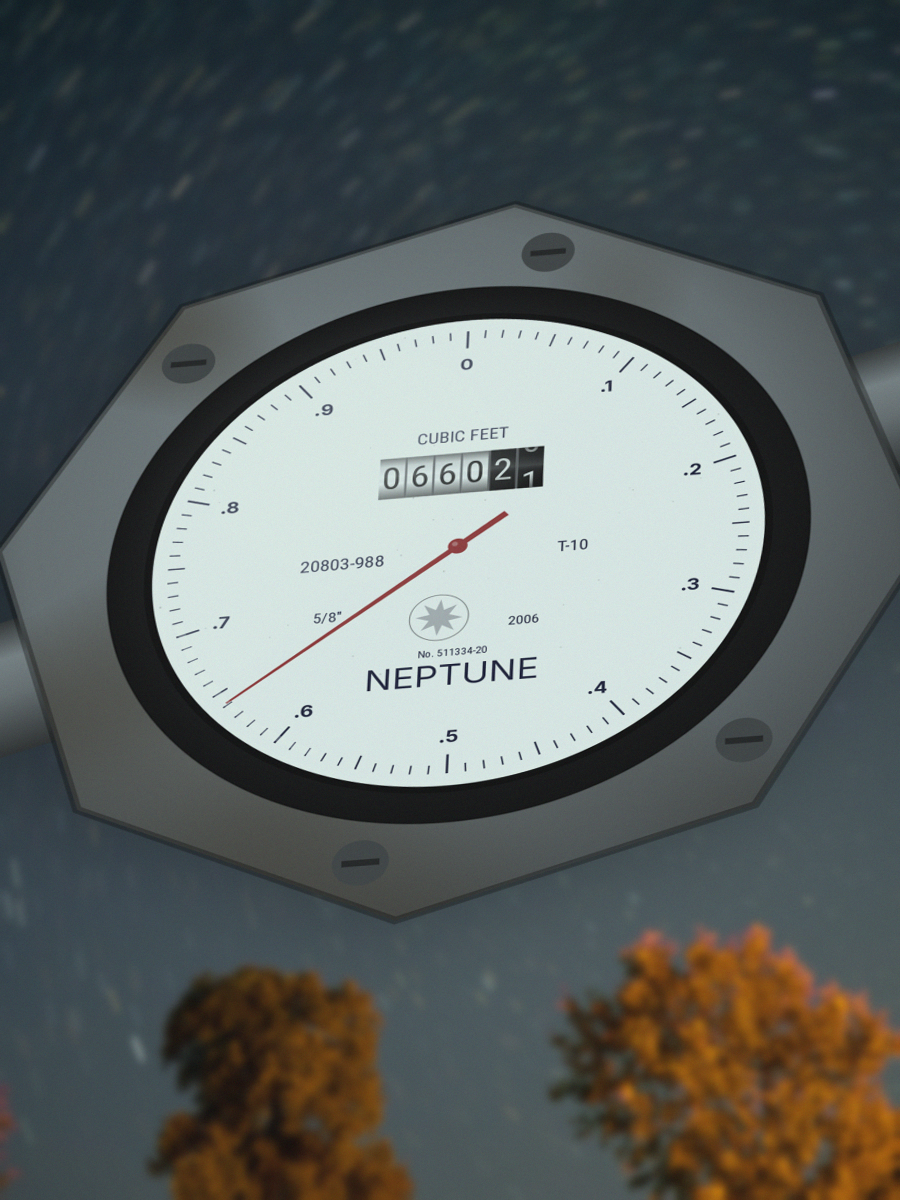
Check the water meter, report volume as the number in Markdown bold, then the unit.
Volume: **66020.64** ft³
